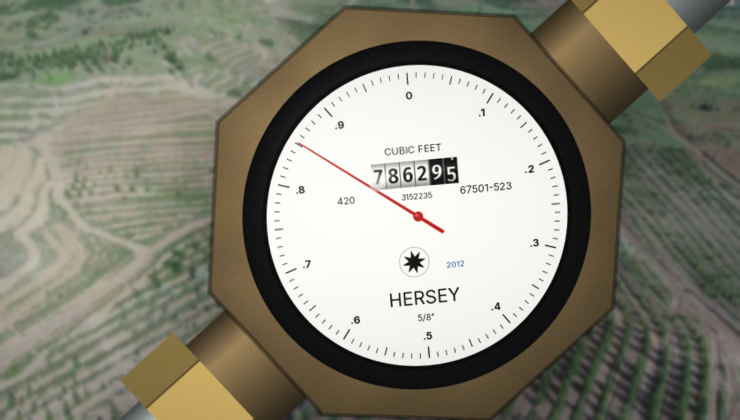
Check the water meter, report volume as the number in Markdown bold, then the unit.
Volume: **786294.85** ft³
